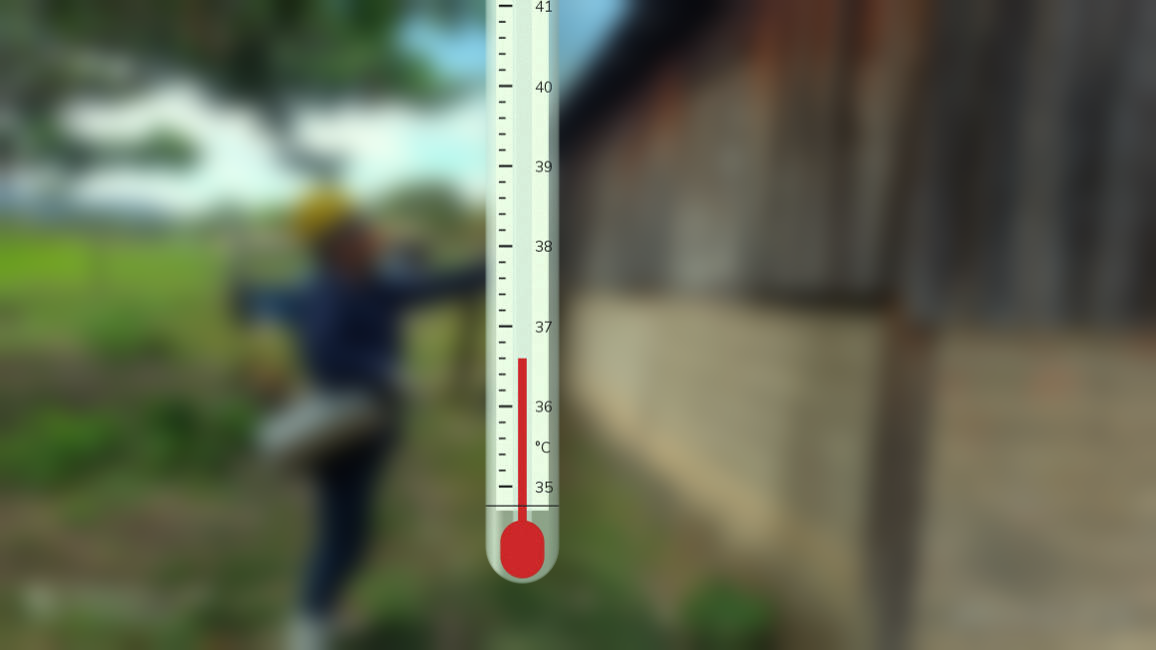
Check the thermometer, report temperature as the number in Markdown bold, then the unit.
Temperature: **36.6** °C
